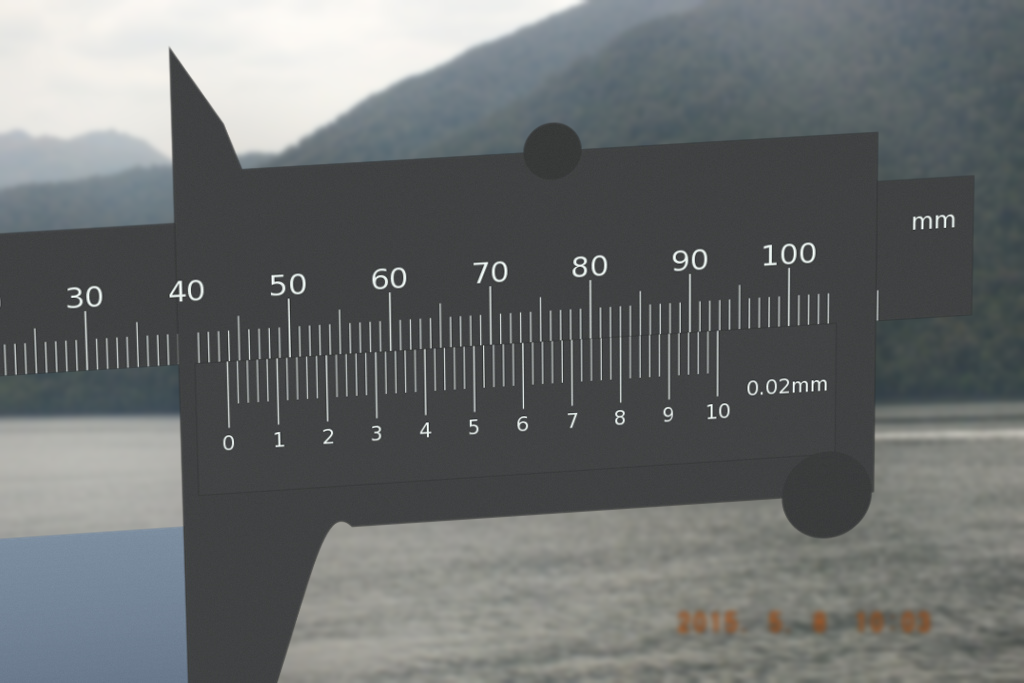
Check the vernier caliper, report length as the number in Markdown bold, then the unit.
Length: **43.8** mm
